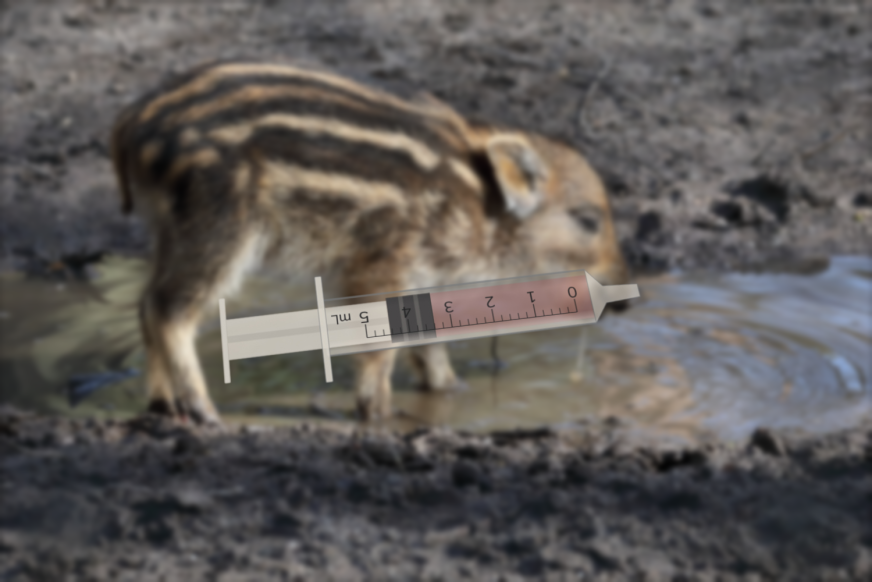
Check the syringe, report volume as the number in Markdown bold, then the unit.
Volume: **3.4** mL
